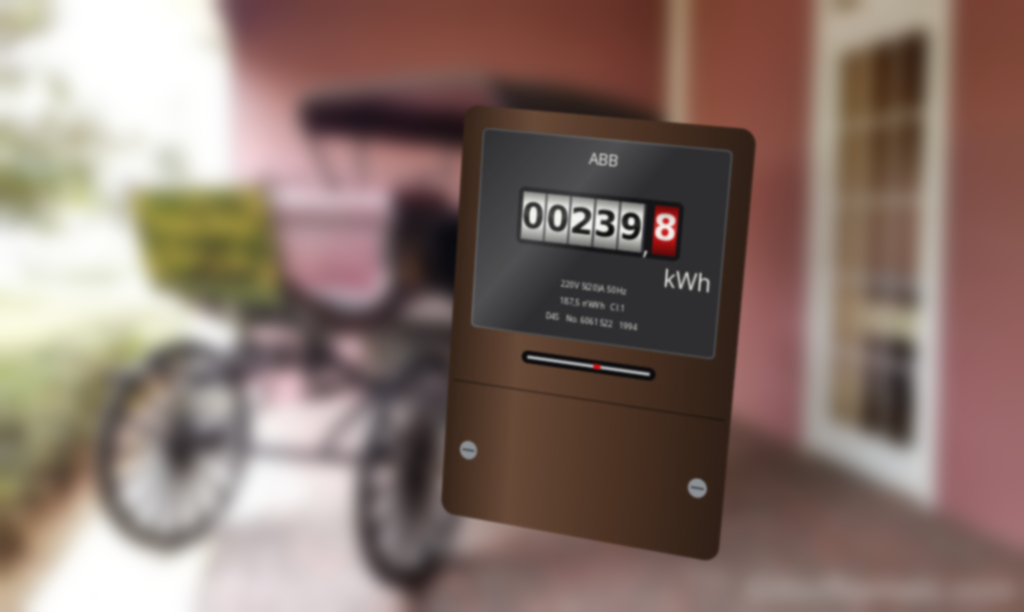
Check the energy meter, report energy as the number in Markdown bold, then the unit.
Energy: **239.8** kWh
